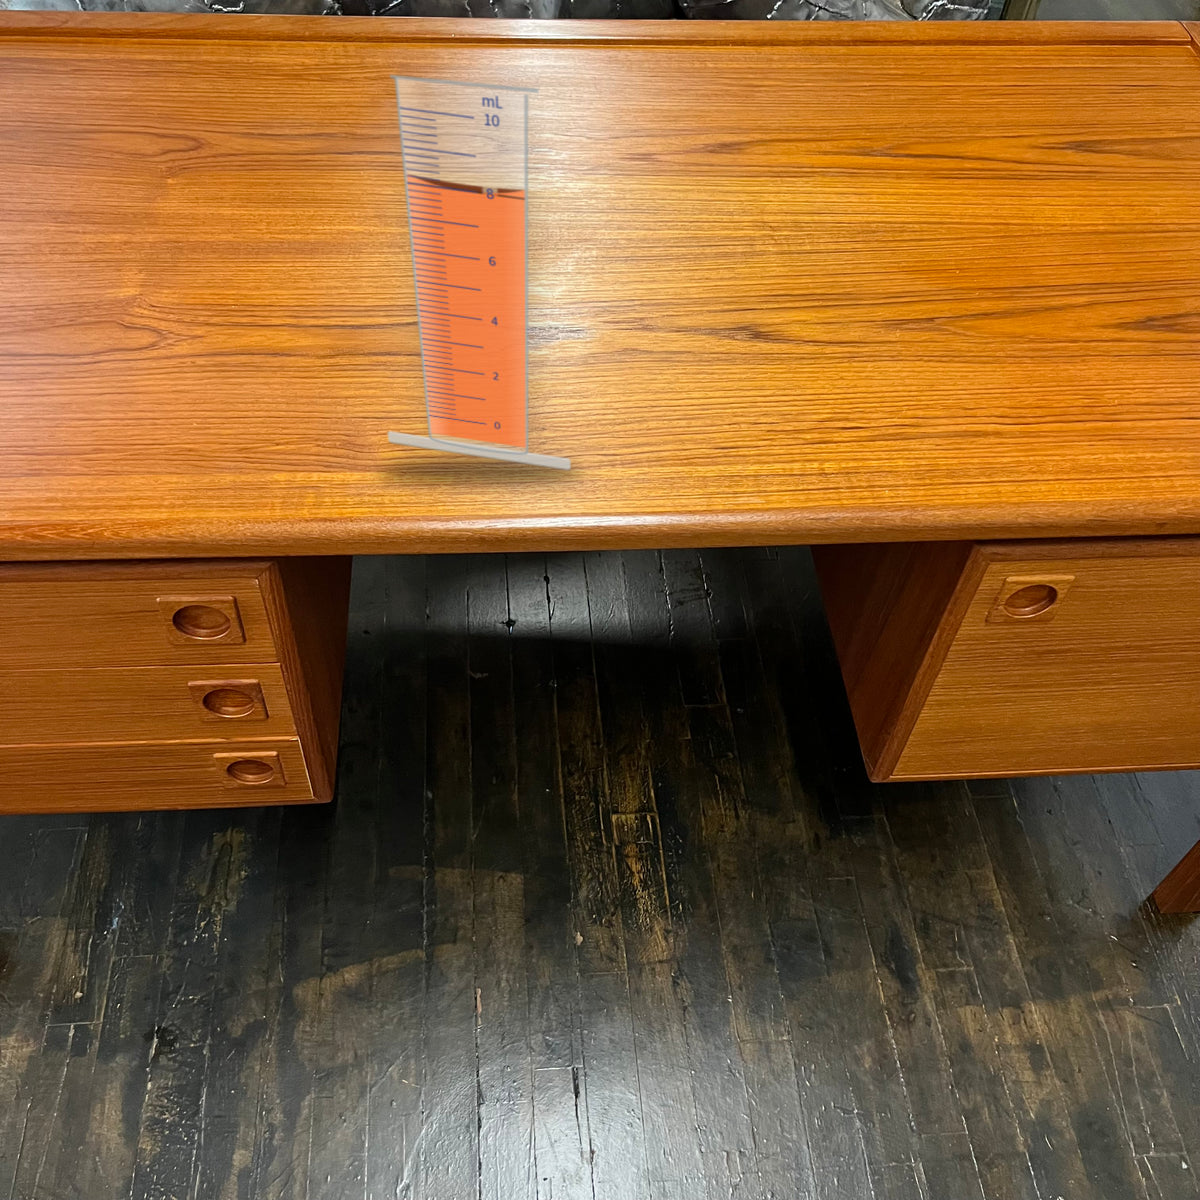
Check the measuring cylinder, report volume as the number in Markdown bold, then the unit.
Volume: **8** mL
